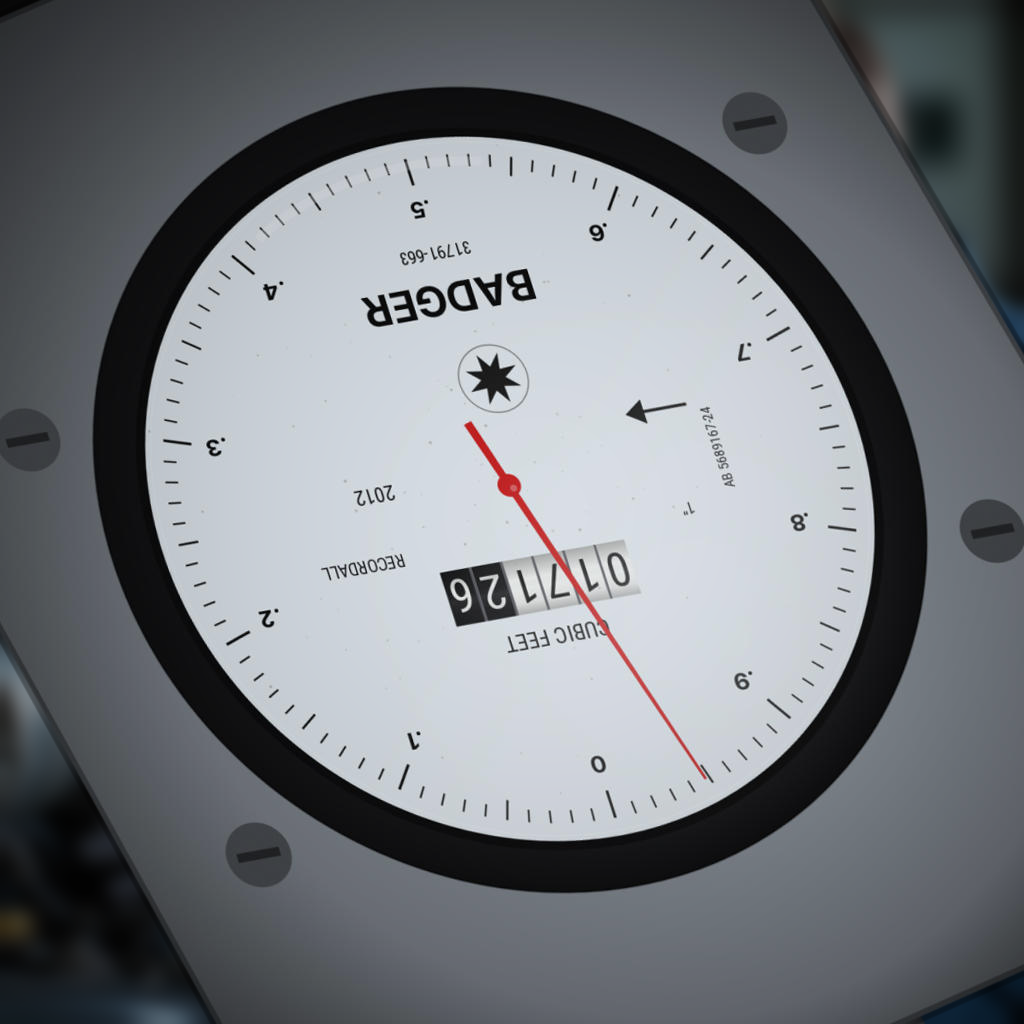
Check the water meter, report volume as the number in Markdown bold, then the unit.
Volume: **17125.95** ft³
